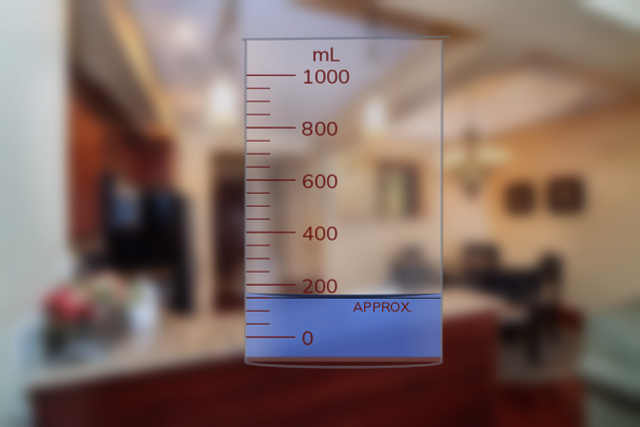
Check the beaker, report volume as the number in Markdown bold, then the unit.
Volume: **150** mL
